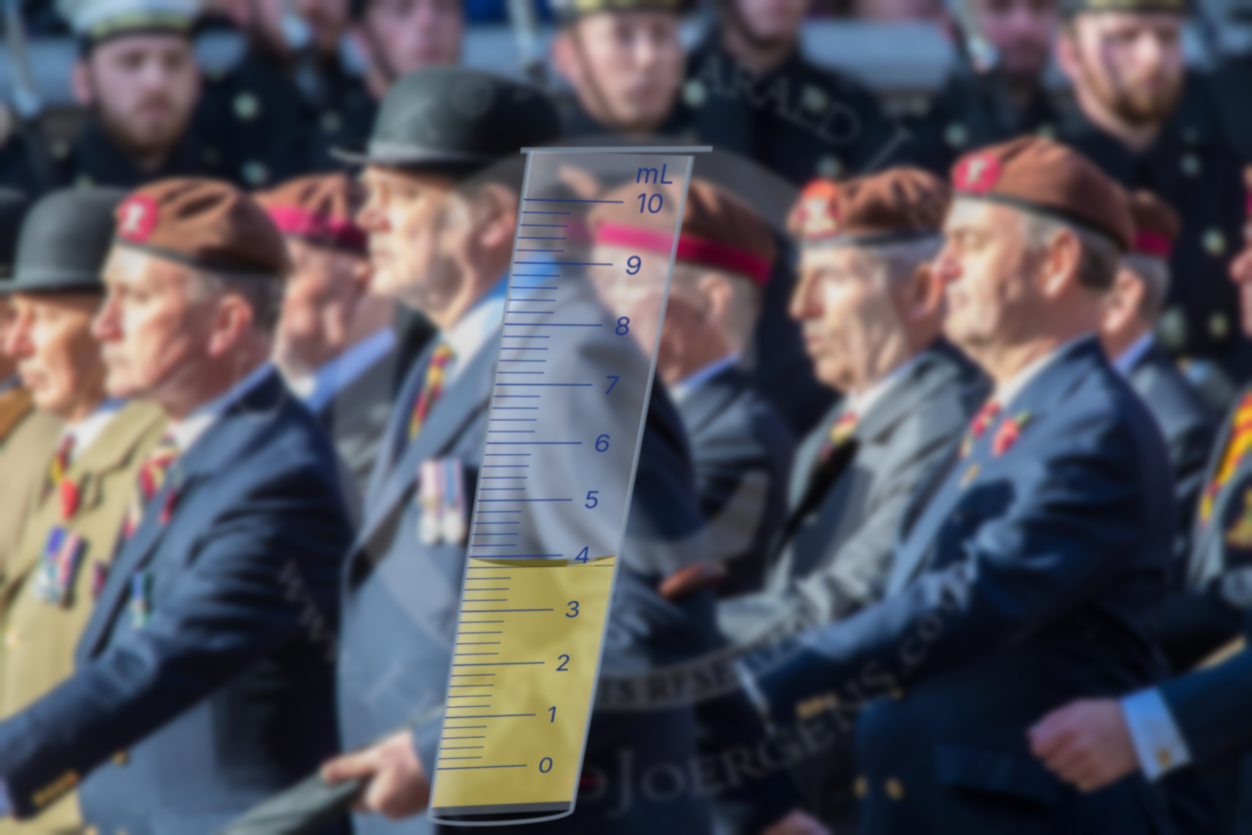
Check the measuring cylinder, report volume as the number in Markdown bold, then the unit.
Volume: **3.8** mL
